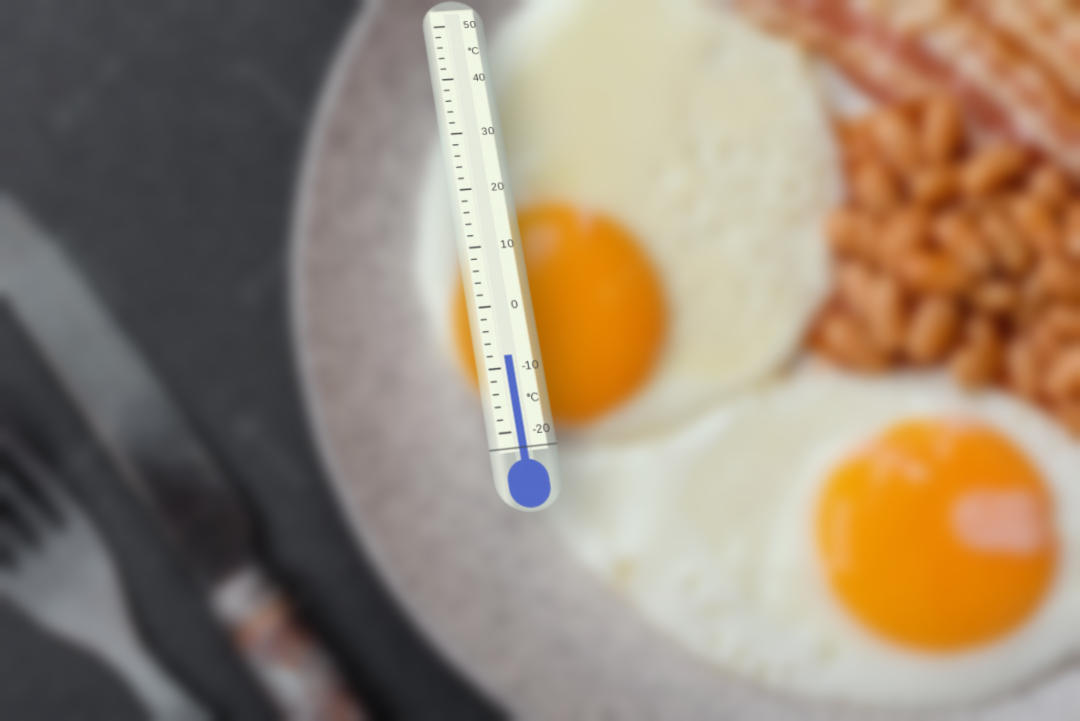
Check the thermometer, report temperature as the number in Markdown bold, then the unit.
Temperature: **-8** °C
